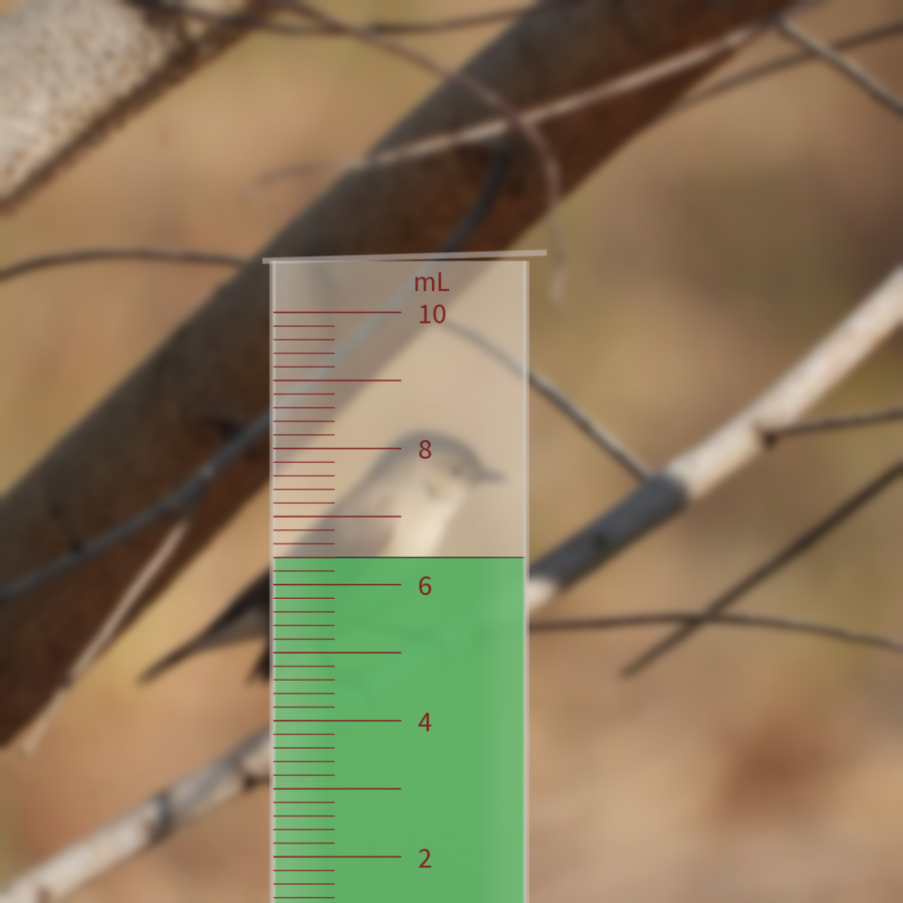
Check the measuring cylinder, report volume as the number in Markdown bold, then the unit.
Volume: **6.4** mL
